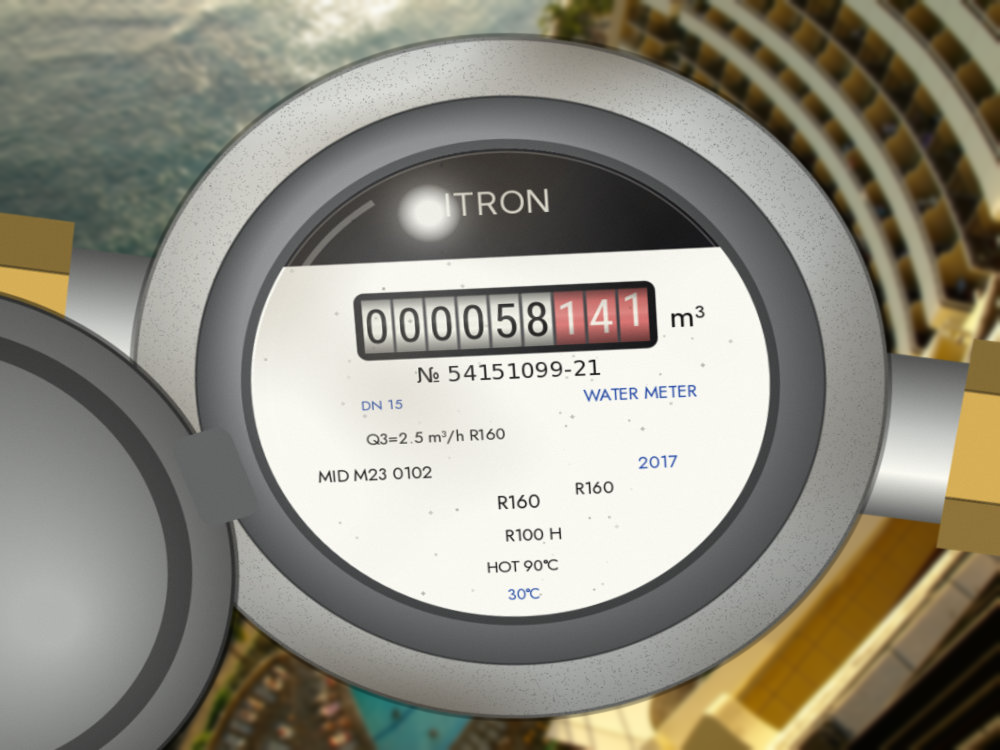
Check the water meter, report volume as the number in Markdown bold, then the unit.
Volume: **58.141** m³
